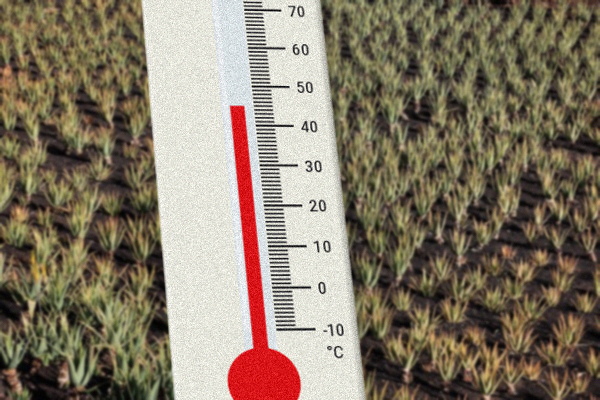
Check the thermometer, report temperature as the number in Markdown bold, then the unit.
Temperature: **45** °C
